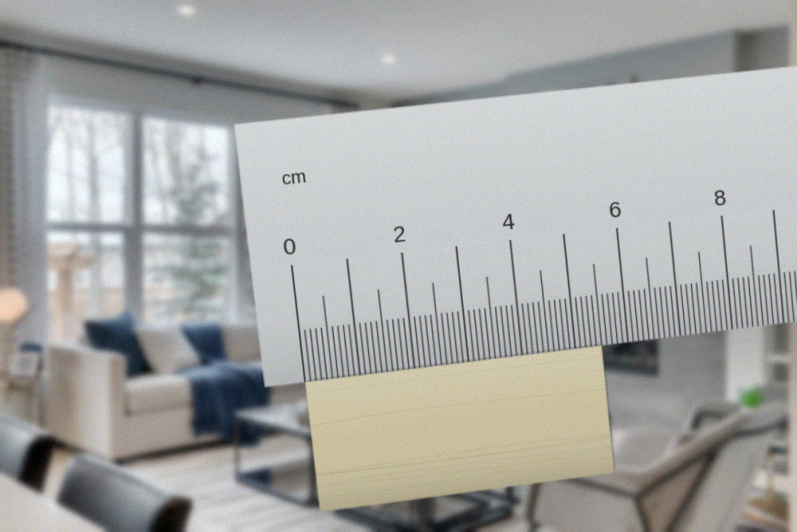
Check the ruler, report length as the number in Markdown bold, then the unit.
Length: **5.5** cm
